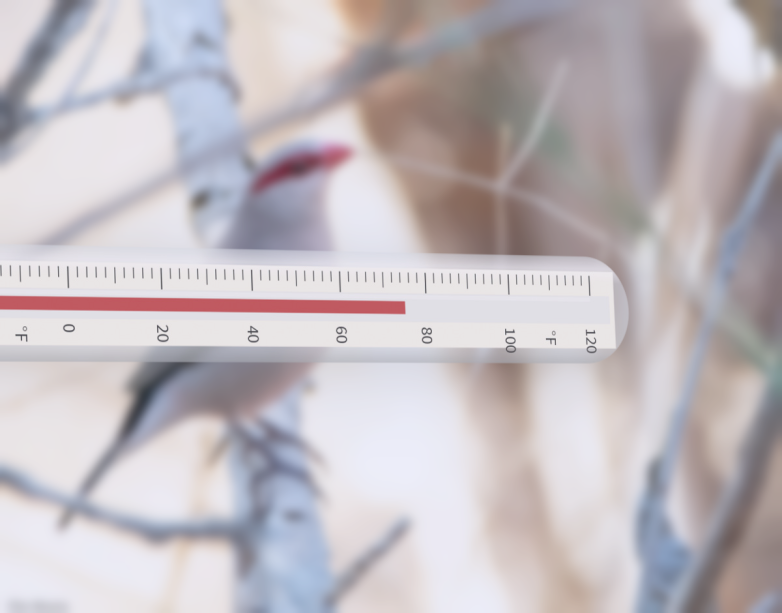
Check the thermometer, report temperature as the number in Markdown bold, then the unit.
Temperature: **75** °F
